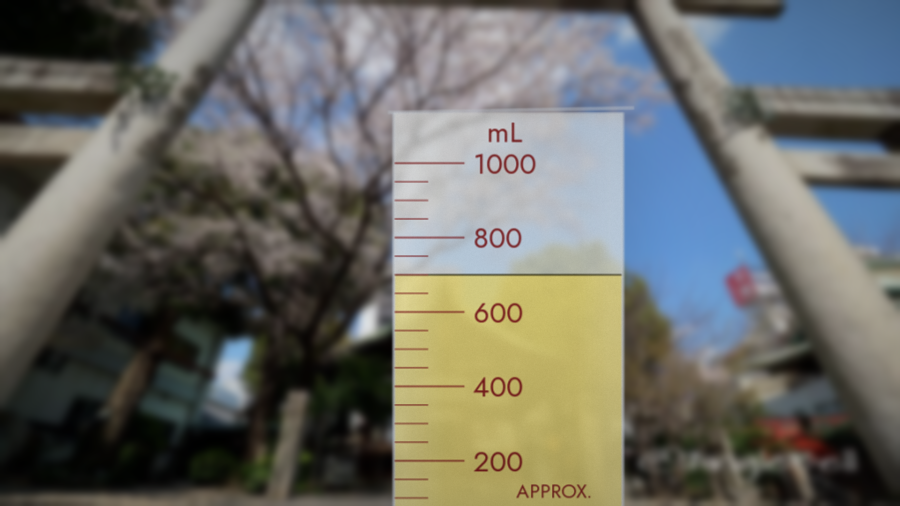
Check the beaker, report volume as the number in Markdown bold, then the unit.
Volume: **700** mL
